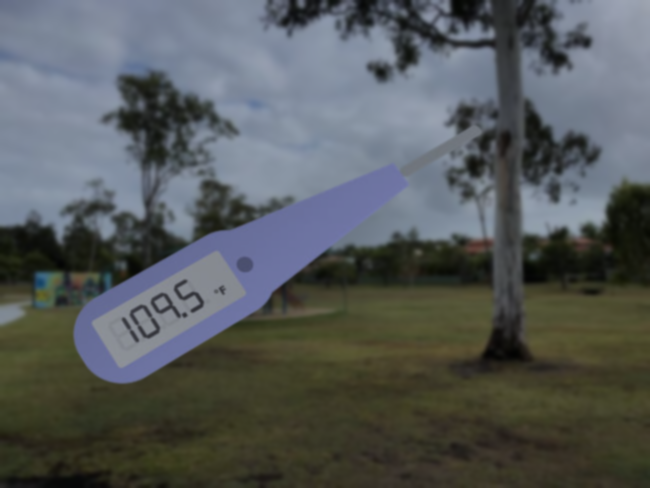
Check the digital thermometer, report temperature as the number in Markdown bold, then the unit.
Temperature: **109.5** °F
